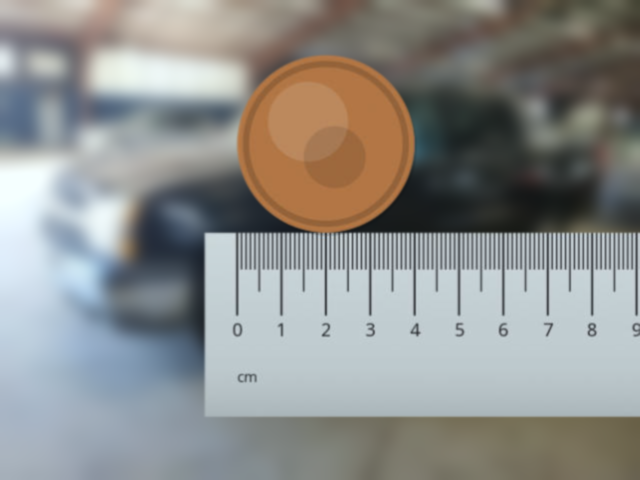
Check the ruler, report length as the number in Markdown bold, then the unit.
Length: **4** cm
